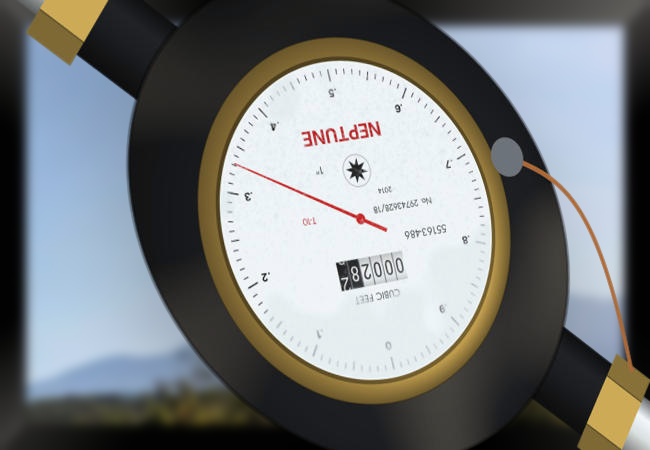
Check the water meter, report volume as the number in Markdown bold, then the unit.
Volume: **282.33** ft³
